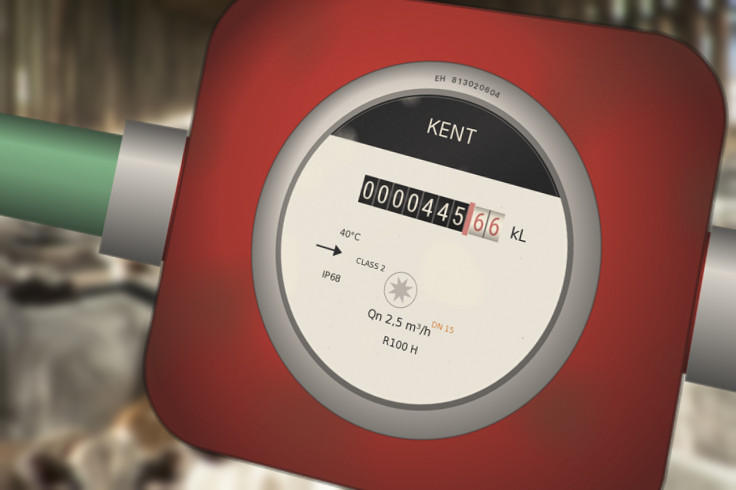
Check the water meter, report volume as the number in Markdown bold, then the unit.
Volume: **445.66** kL
